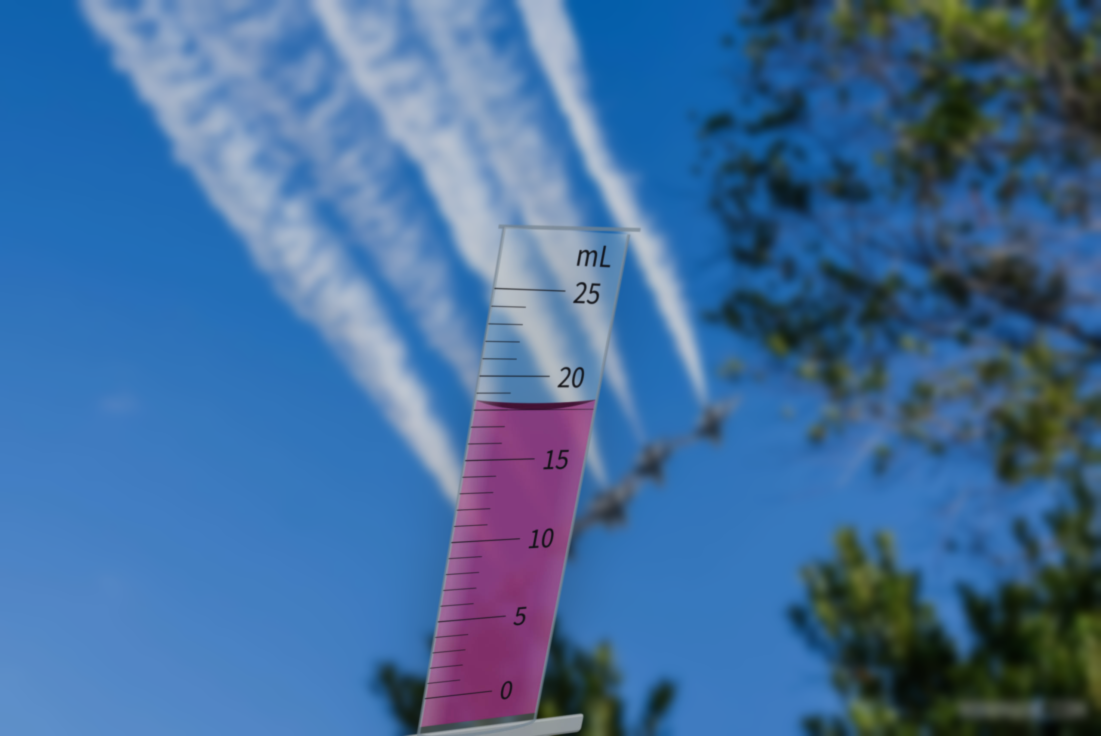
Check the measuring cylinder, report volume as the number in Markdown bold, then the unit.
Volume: **18** mL
